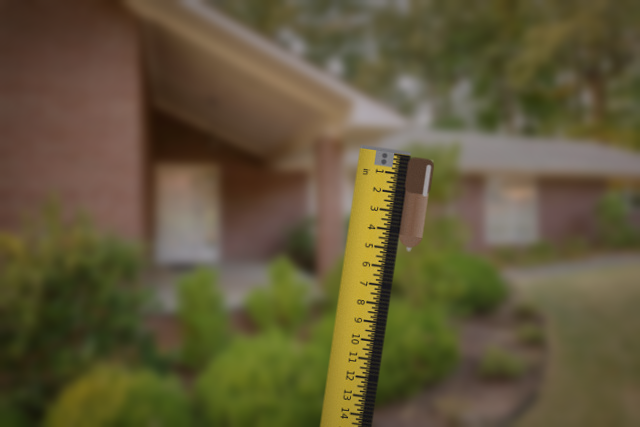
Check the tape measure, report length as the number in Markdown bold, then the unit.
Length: **5** in
